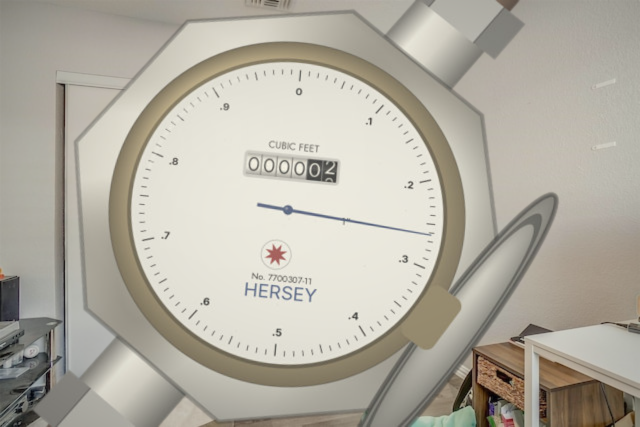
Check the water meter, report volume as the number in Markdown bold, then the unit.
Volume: **2.26** ft³
